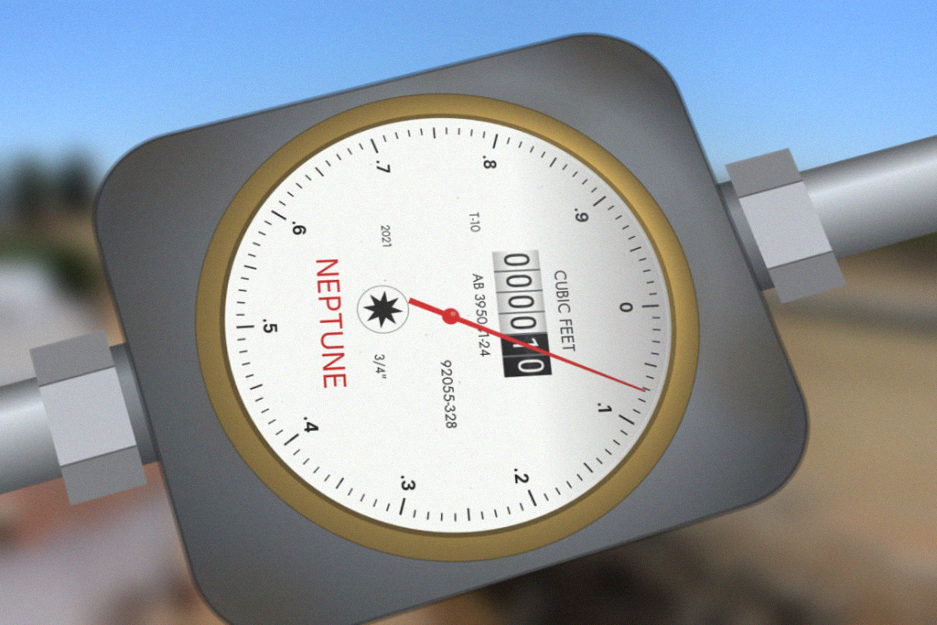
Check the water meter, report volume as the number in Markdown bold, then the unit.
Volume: **10.07** ft³
